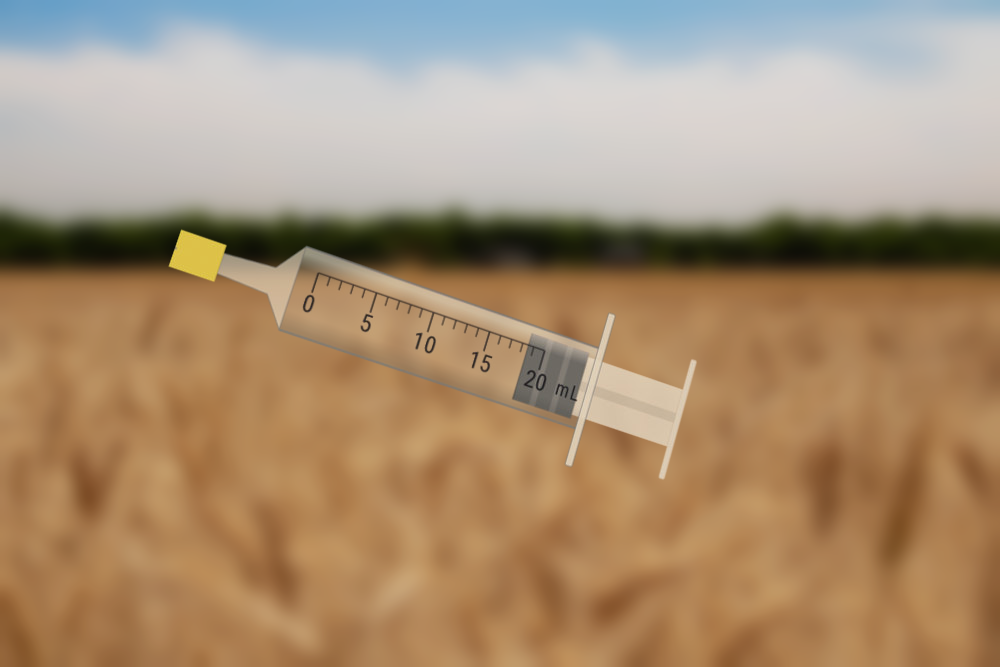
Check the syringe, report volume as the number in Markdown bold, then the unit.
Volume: **18.5** mL
